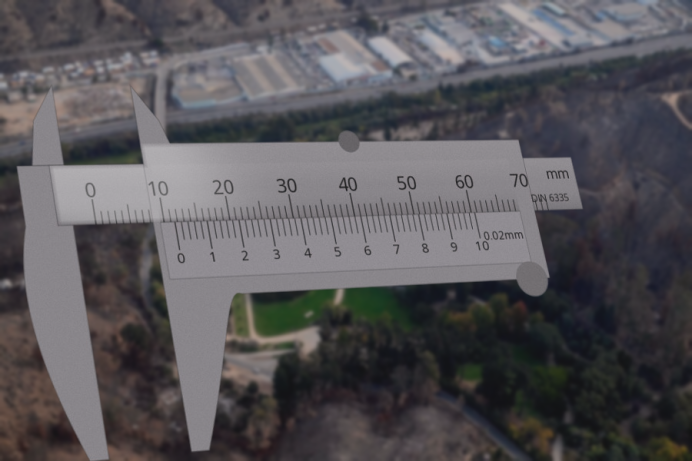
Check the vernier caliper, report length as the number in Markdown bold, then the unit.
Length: **11.6** mm
